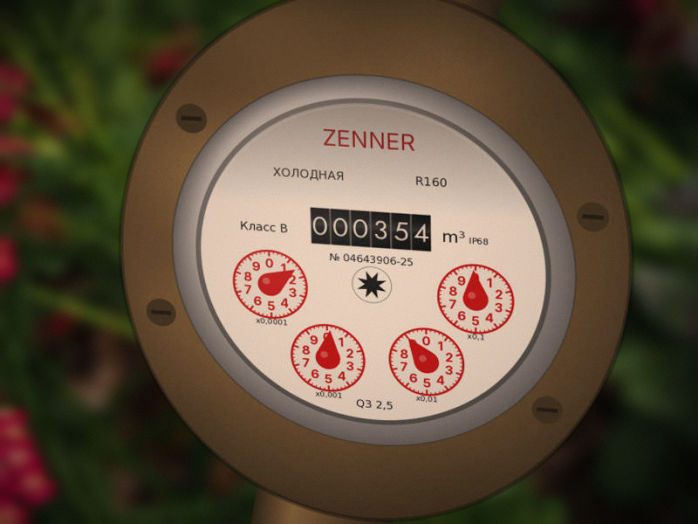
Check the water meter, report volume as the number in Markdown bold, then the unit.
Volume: **353.9901** m³
